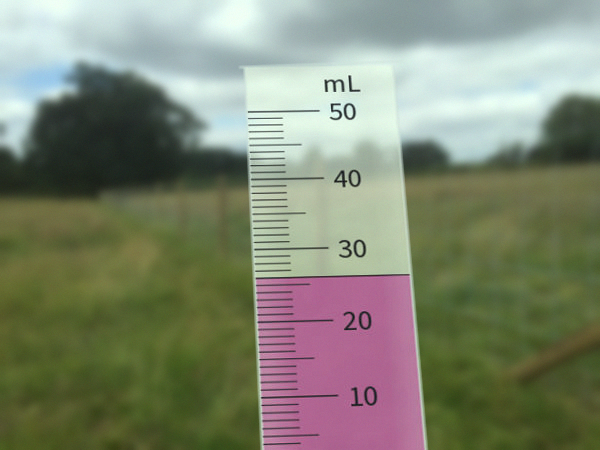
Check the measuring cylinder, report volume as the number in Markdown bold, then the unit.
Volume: **26** mL
